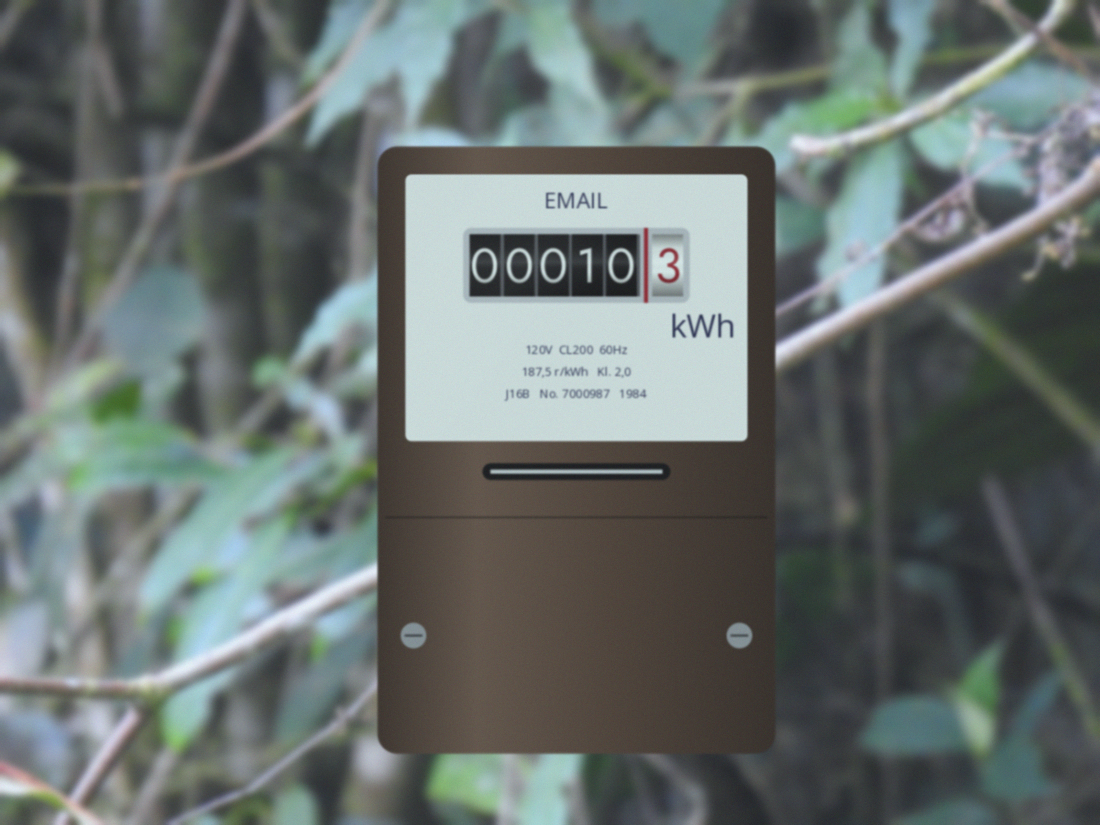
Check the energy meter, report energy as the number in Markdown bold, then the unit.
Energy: **10.3** kWh
